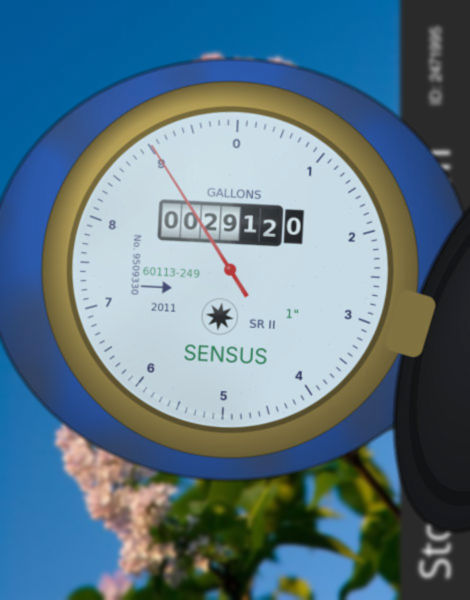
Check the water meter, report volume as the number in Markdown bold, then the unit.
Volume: **29119.0** gal
